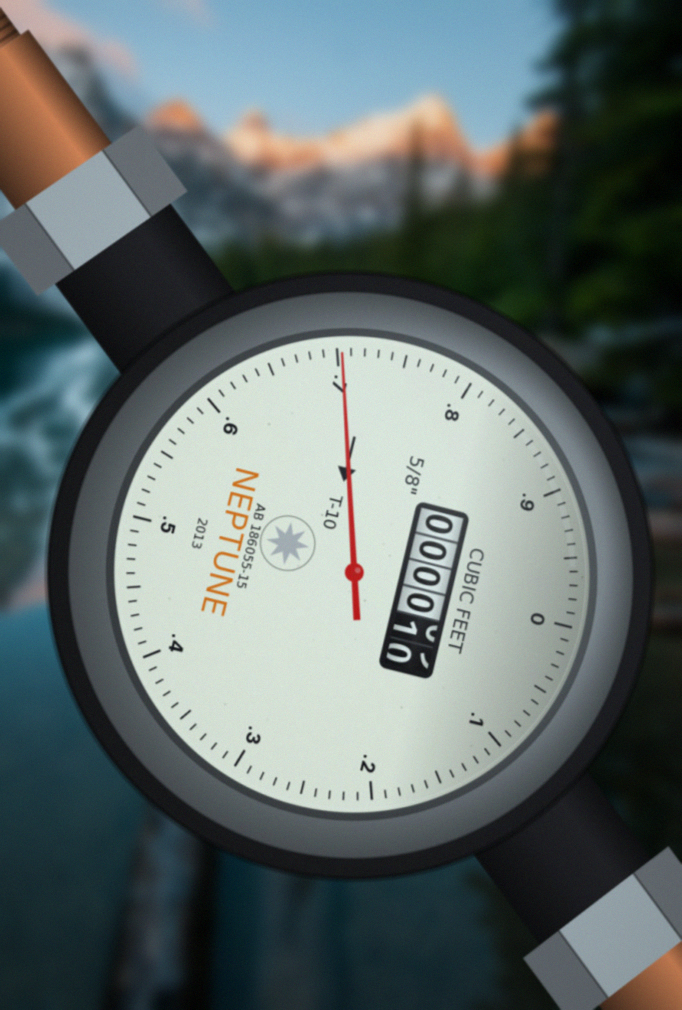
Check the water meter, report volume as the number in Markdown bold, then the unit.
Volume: **9.70** ft³
